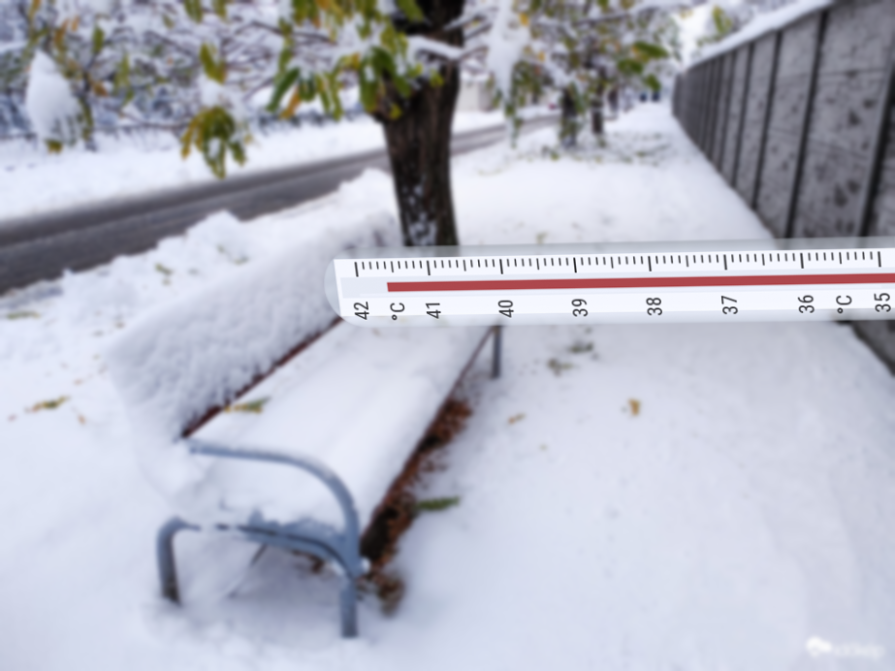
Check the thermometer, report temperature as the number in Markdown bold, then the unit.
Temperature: **41.6** °C
